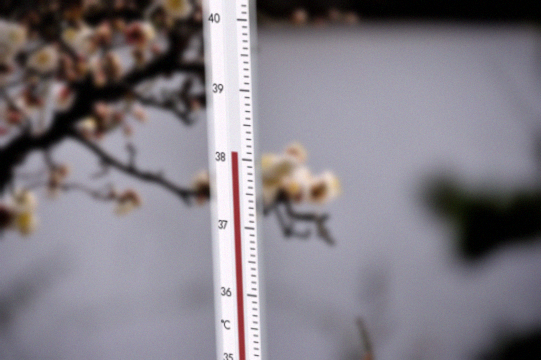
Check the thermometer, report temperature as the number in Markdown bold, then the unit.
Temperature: **38.1** °C
